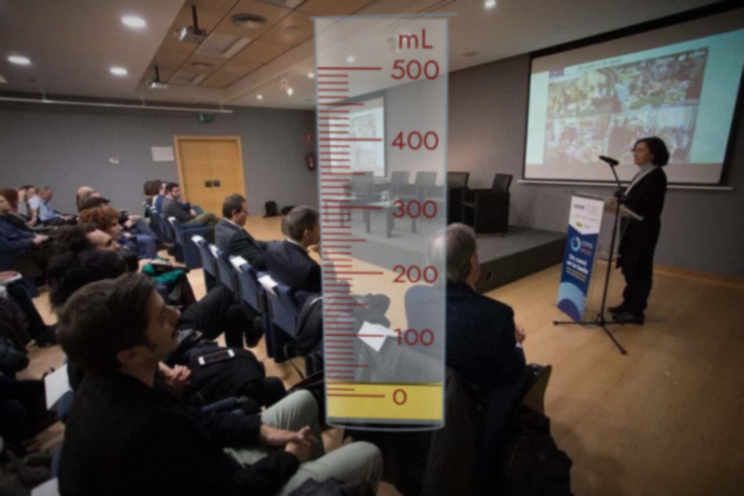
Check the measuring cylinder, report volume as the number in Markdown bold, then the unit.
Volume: **20** mL
